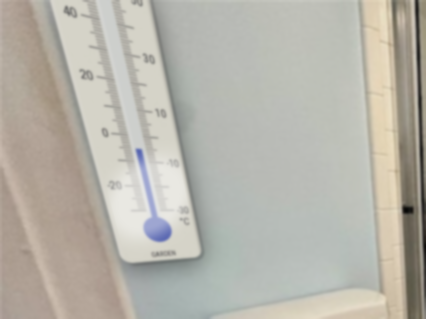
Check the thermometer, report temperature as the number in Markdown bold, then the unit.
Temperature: **-5** °C
